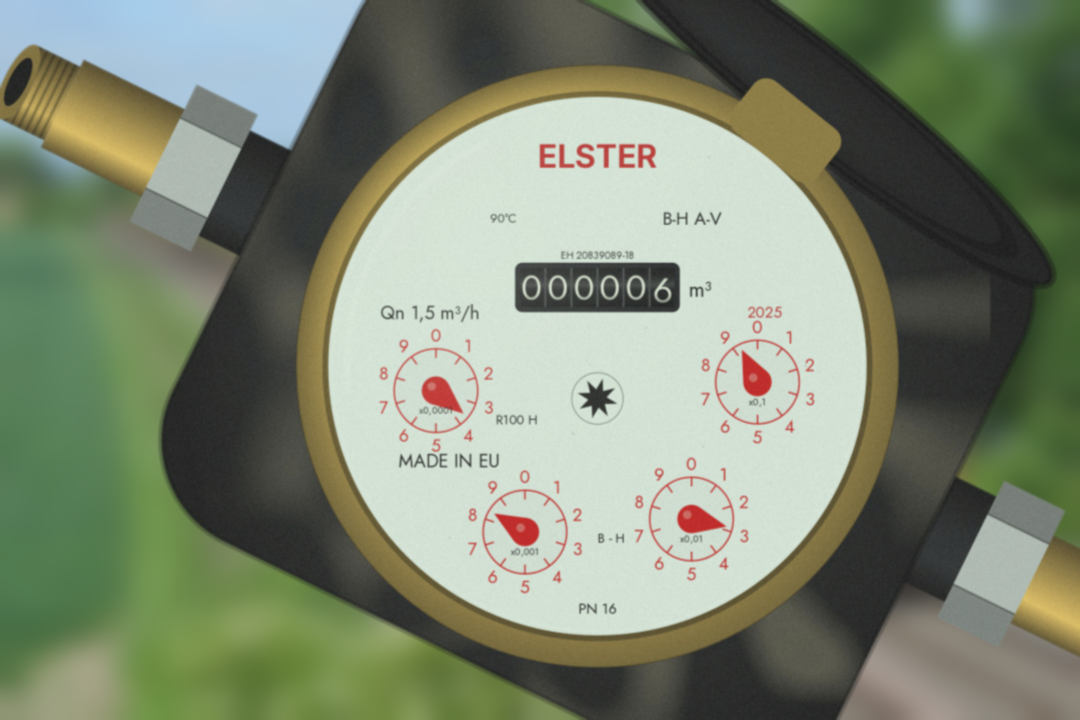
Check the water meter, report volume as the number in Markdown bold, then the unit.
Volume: **5.9283** m³
